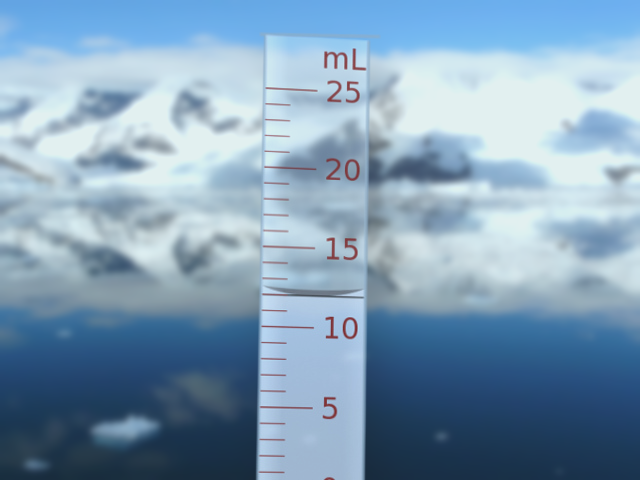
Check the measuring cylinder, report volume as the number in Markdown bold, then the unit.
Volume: **12** mL
